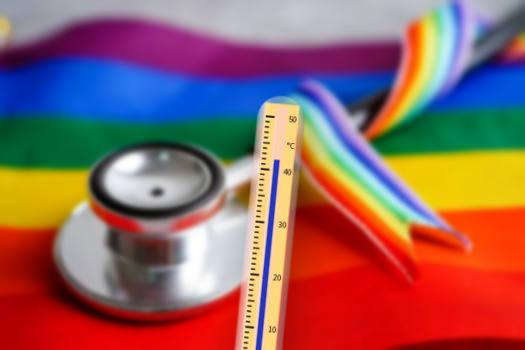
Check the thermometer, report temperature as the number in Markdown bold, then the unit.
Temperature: **42** °C
